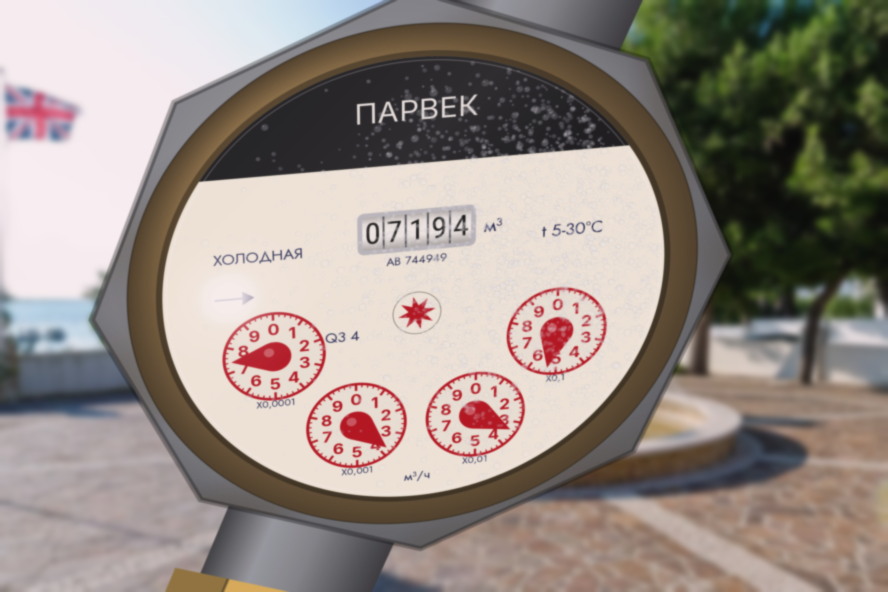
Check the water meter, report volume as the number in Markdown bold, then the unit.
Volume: **7194.5337** m³
